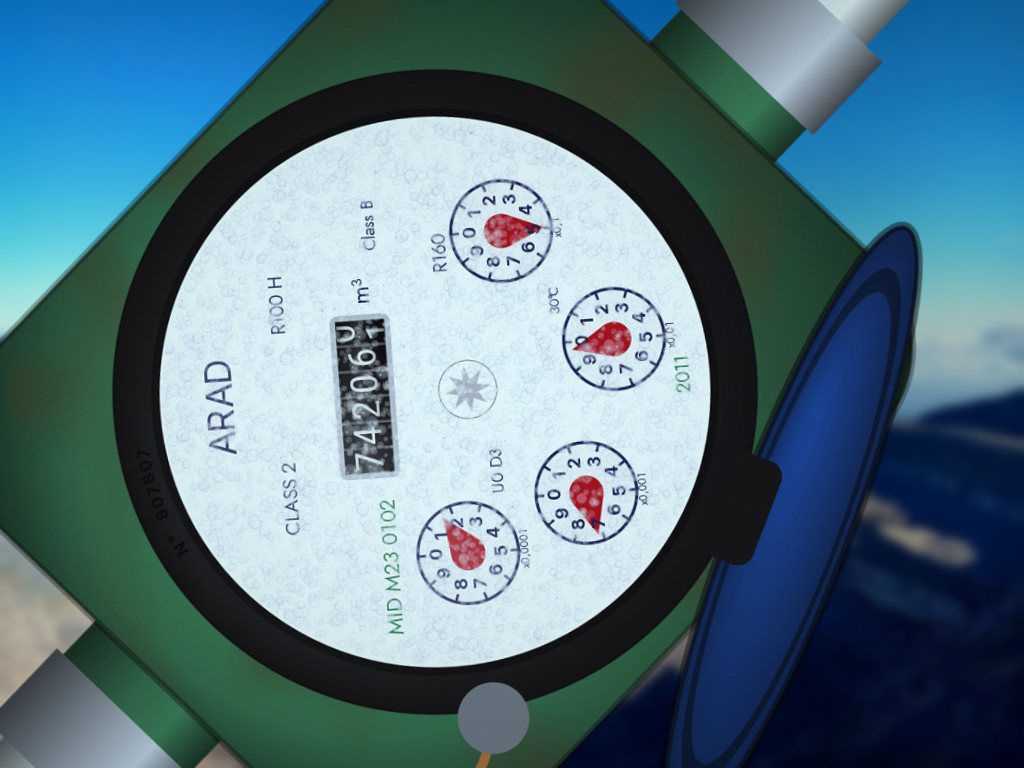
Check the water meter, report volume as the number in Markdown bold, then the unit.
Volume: **742060.4971** m³
